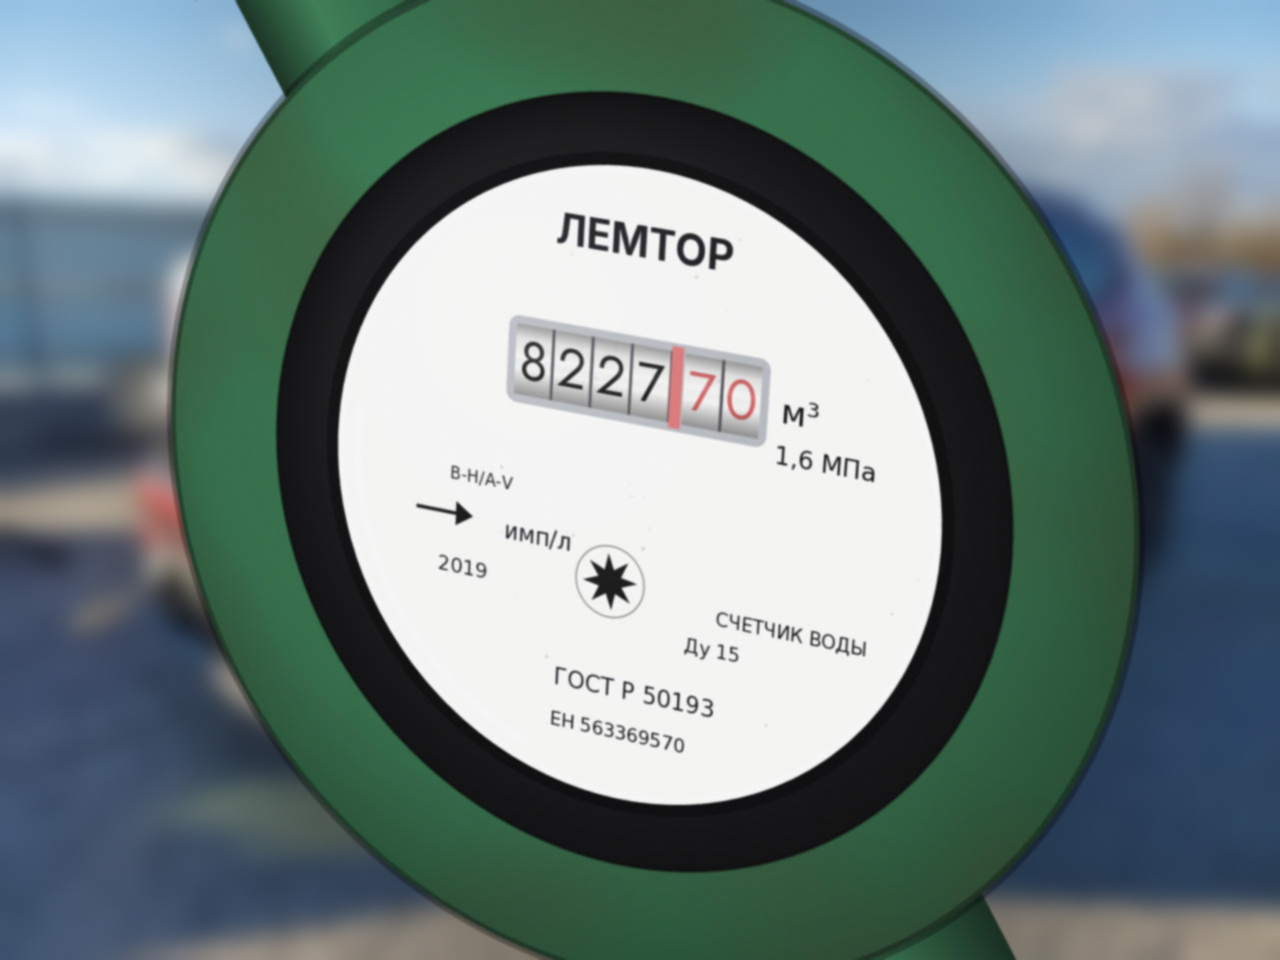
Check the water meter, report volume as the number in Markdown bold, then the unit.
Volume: **8227.70** m³
